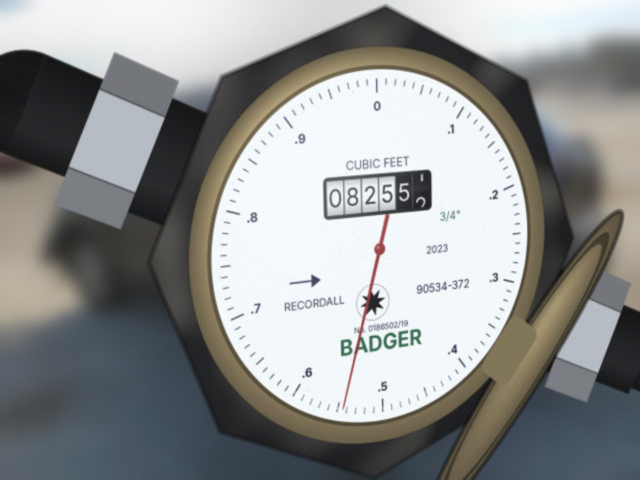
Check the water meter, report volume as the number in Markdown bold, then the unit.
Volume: **82551.54** ft³
